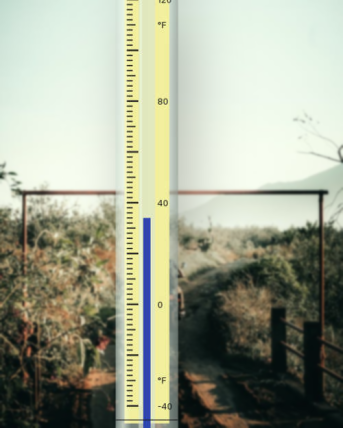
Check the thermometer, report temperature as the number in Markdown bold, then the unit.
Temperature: **34** °F
